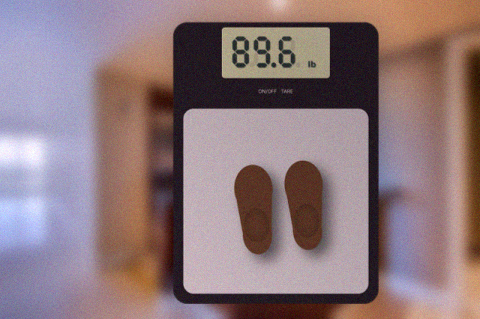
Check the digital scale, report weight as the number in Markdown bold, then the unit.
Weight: **89.6** lb
